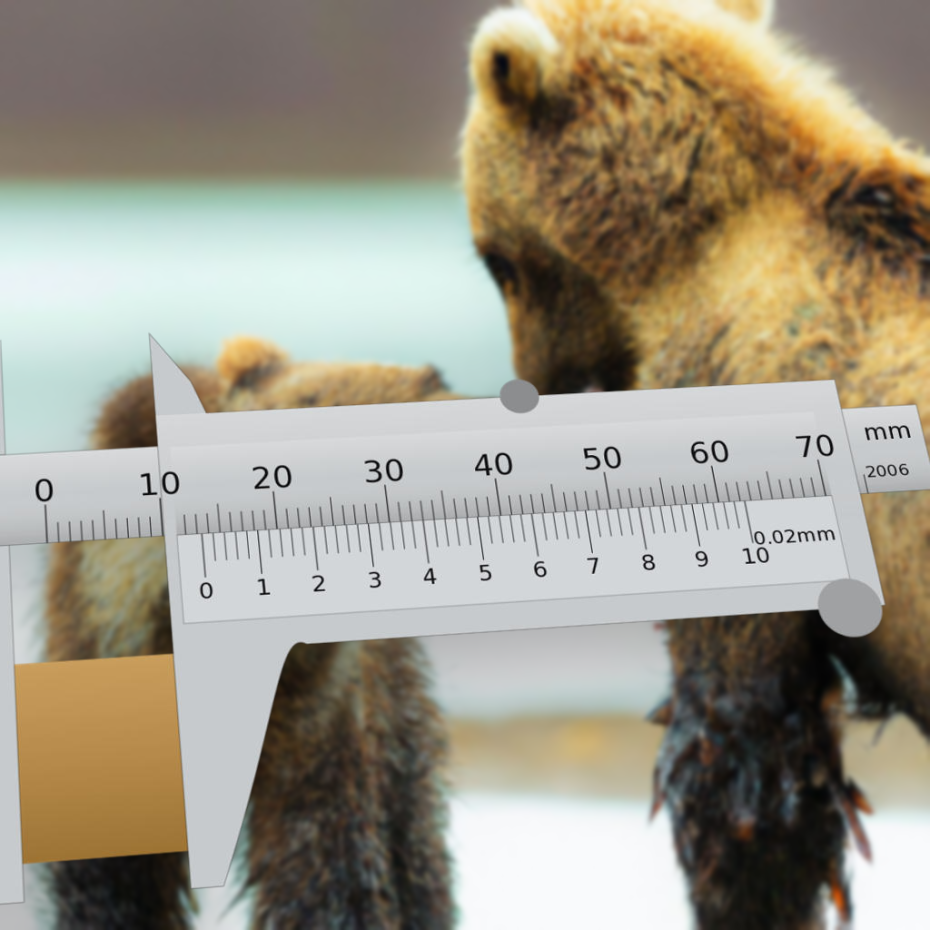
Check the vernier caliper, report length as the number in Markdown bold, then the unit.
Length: **13.4** mm
